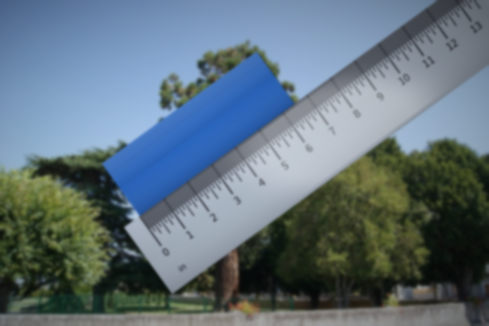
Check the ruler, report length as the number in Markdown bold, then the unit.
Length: **6.5** in
